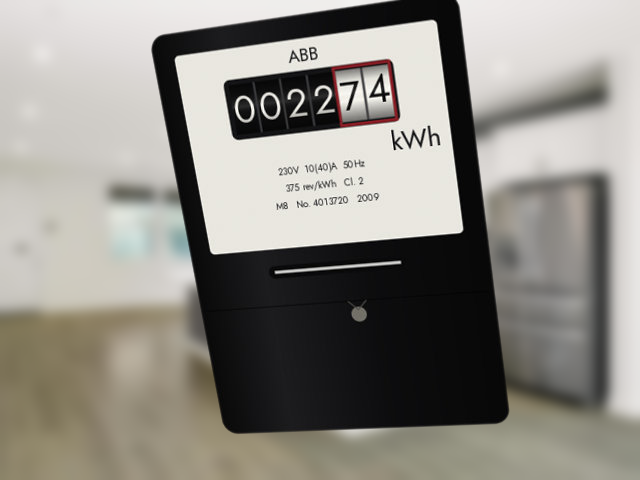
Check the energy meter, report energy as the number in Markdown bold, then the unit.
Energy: **22.74** kWh
